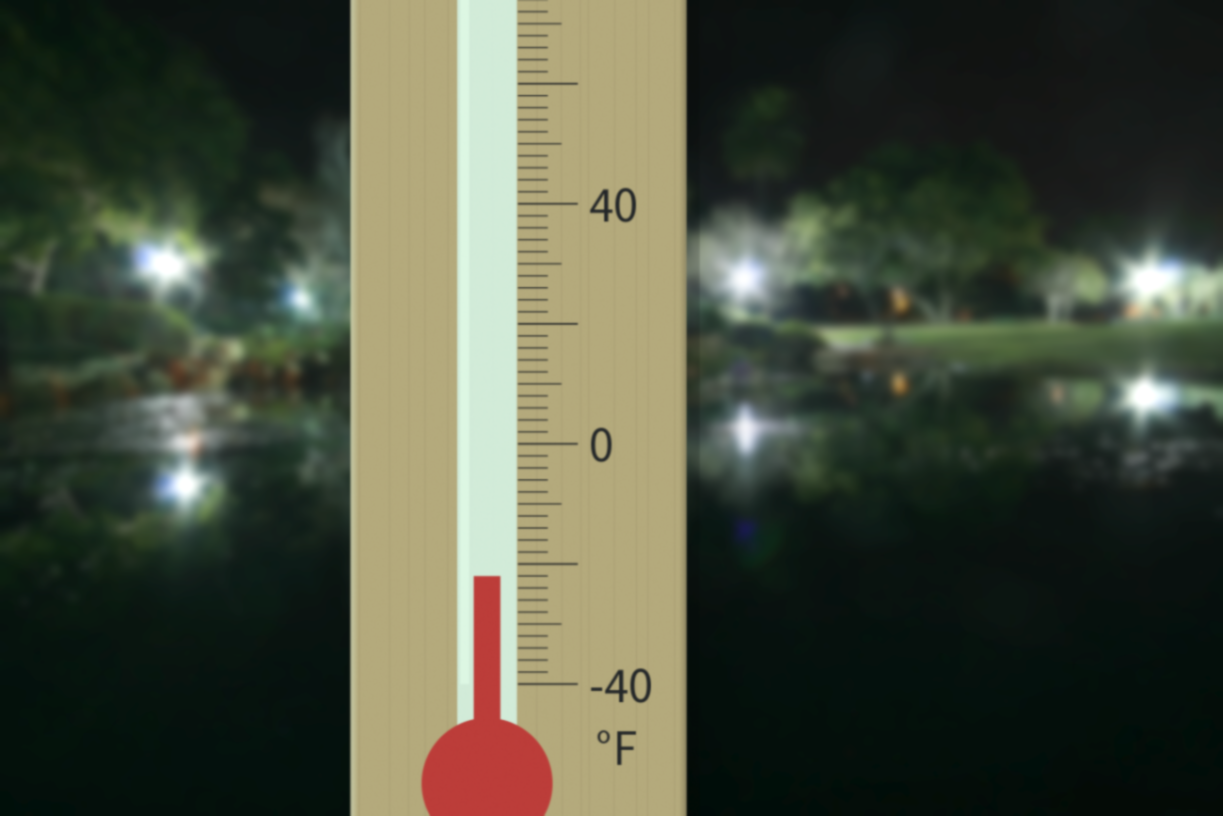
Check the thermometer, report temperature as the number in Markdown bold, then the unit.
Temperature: **-22** °F
